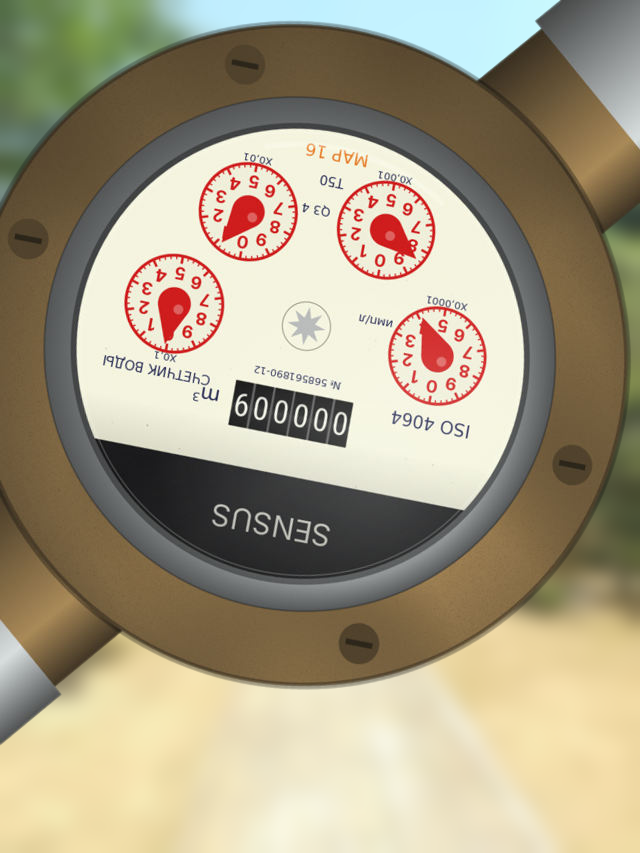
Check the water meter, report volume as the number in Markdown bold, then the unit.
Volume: **9.0084** m³
